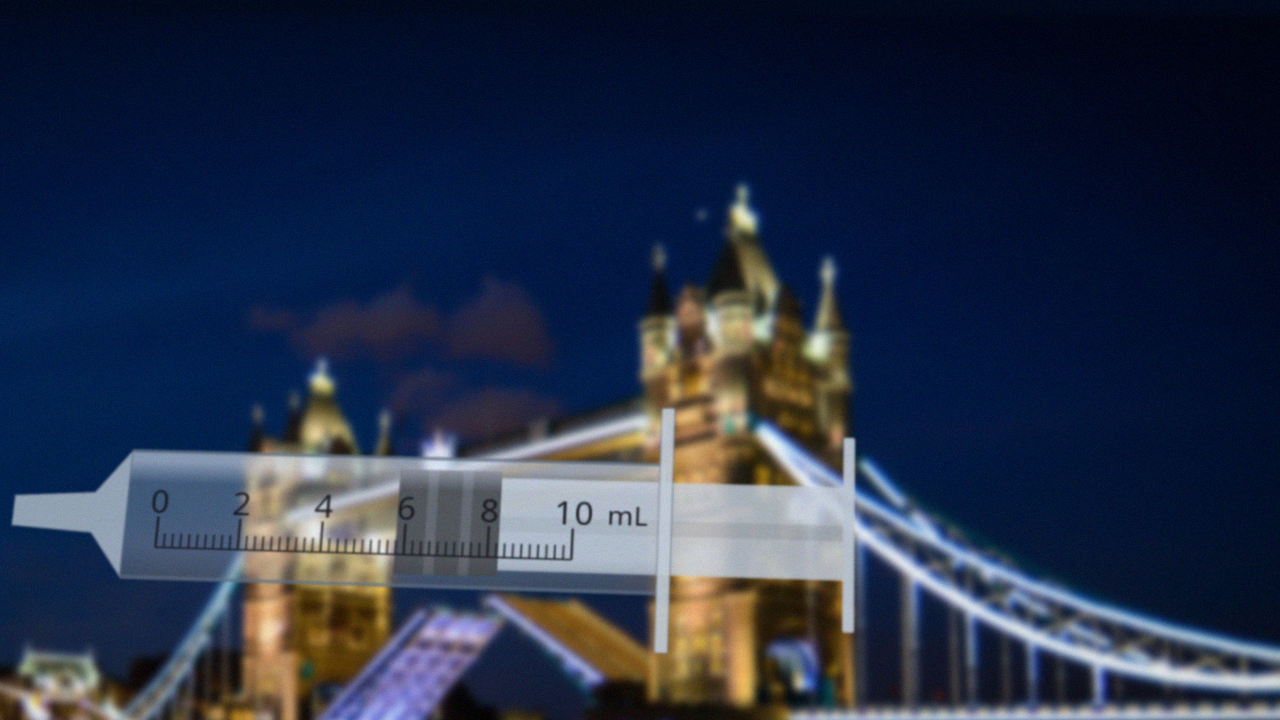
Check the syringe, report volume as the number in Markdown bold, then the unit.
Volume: **5.8** mL
